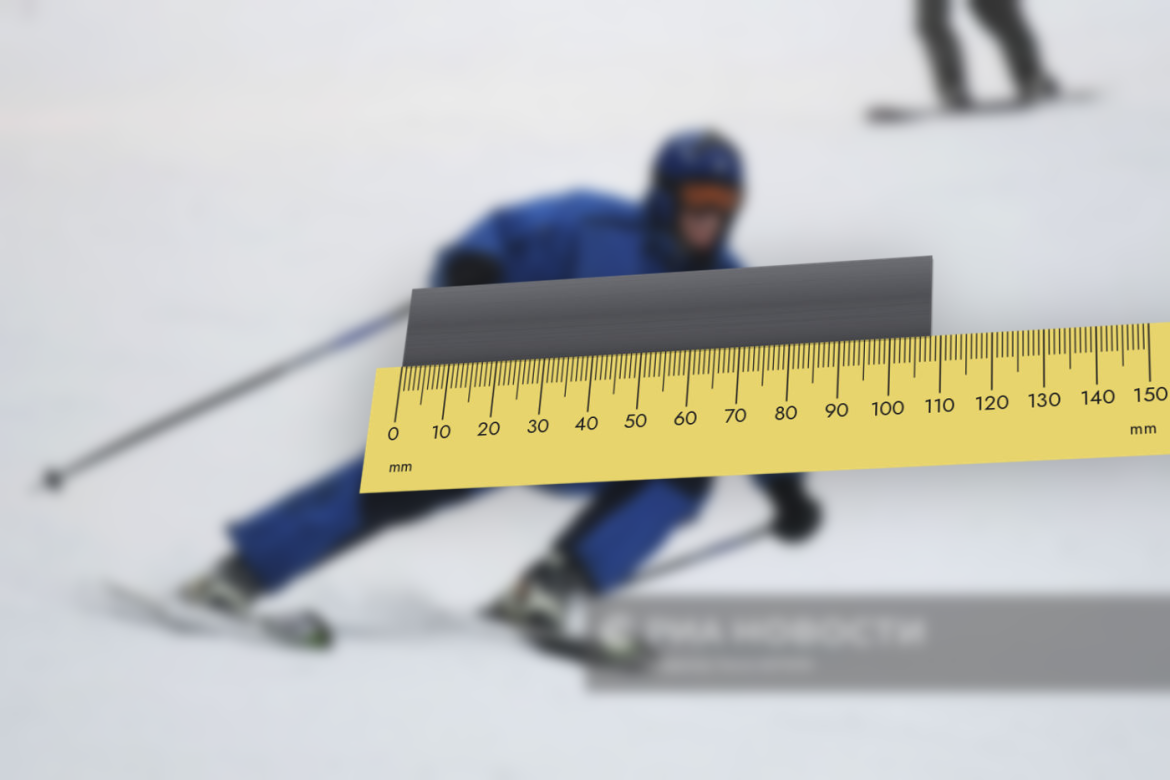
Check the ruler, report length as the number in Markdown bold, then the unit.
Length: **108** mm
